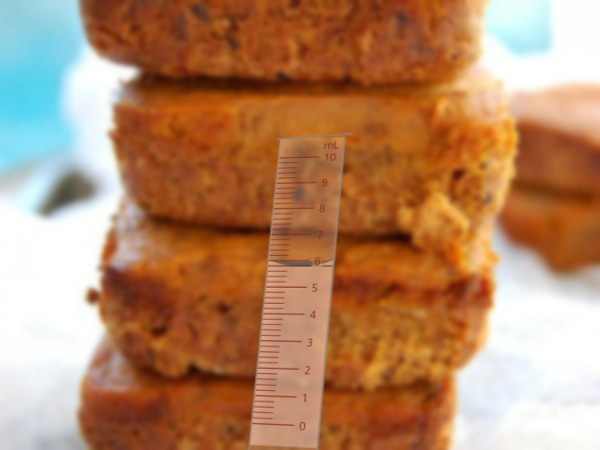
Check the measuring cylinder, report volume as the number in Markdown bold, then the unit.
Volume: **5.8** mL
